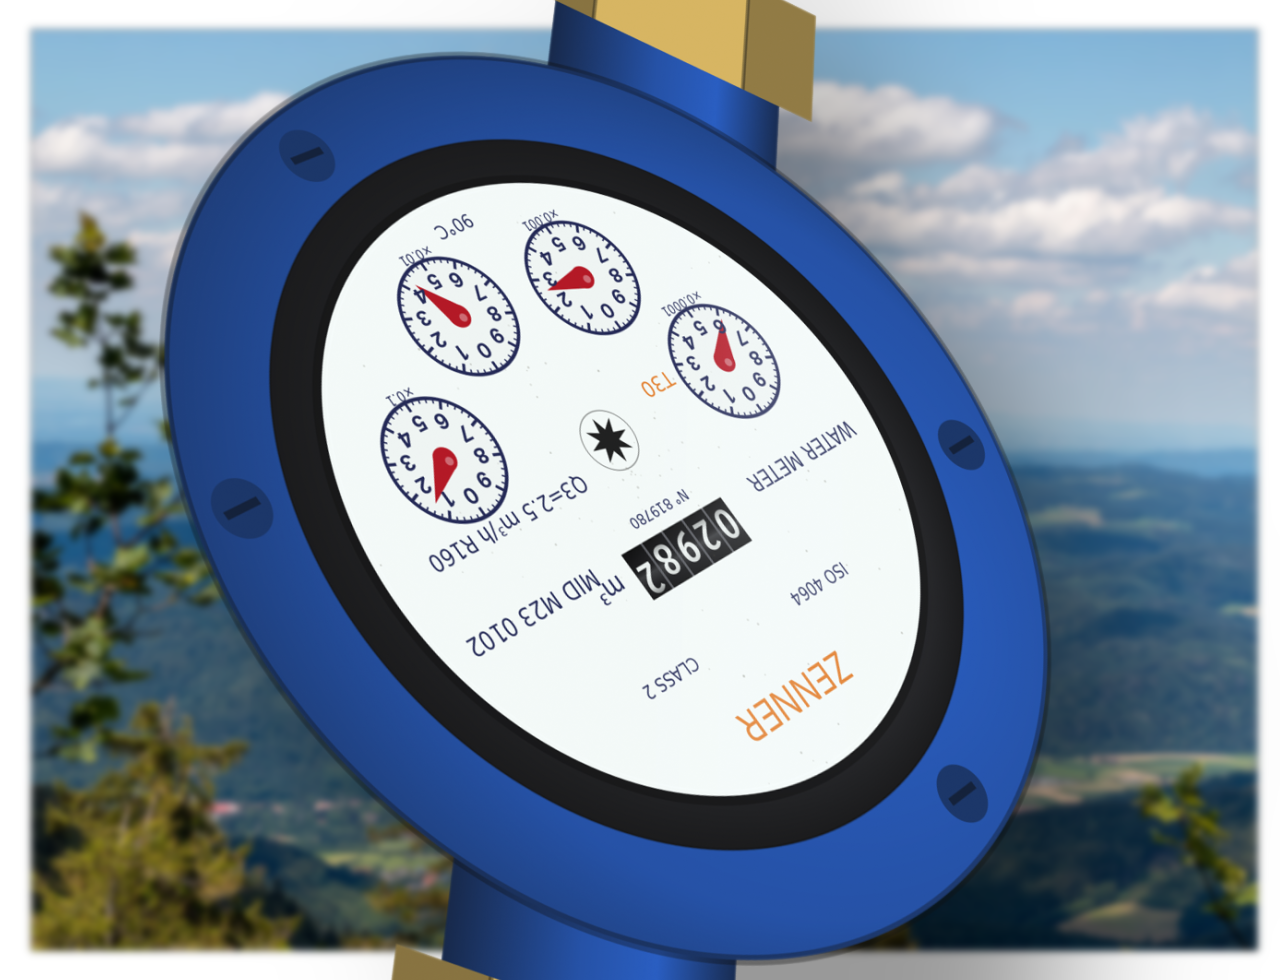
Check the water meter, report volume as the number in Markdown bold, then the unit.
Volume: **2982.1426** m³
